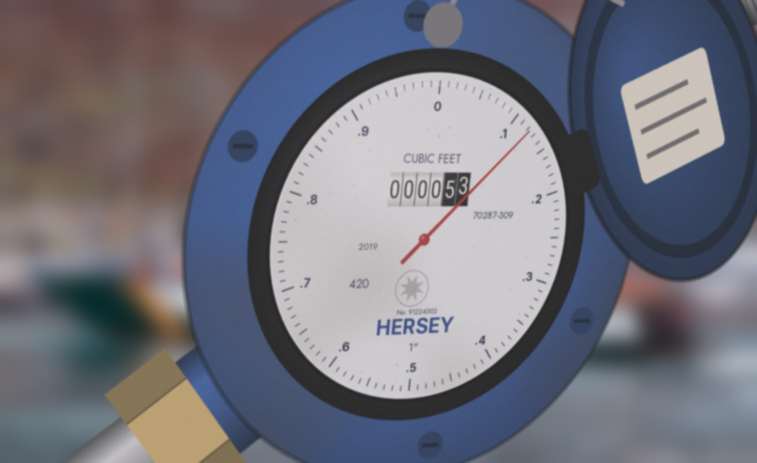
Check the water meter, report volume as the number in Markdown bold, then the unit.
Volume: **53.12** ft³
